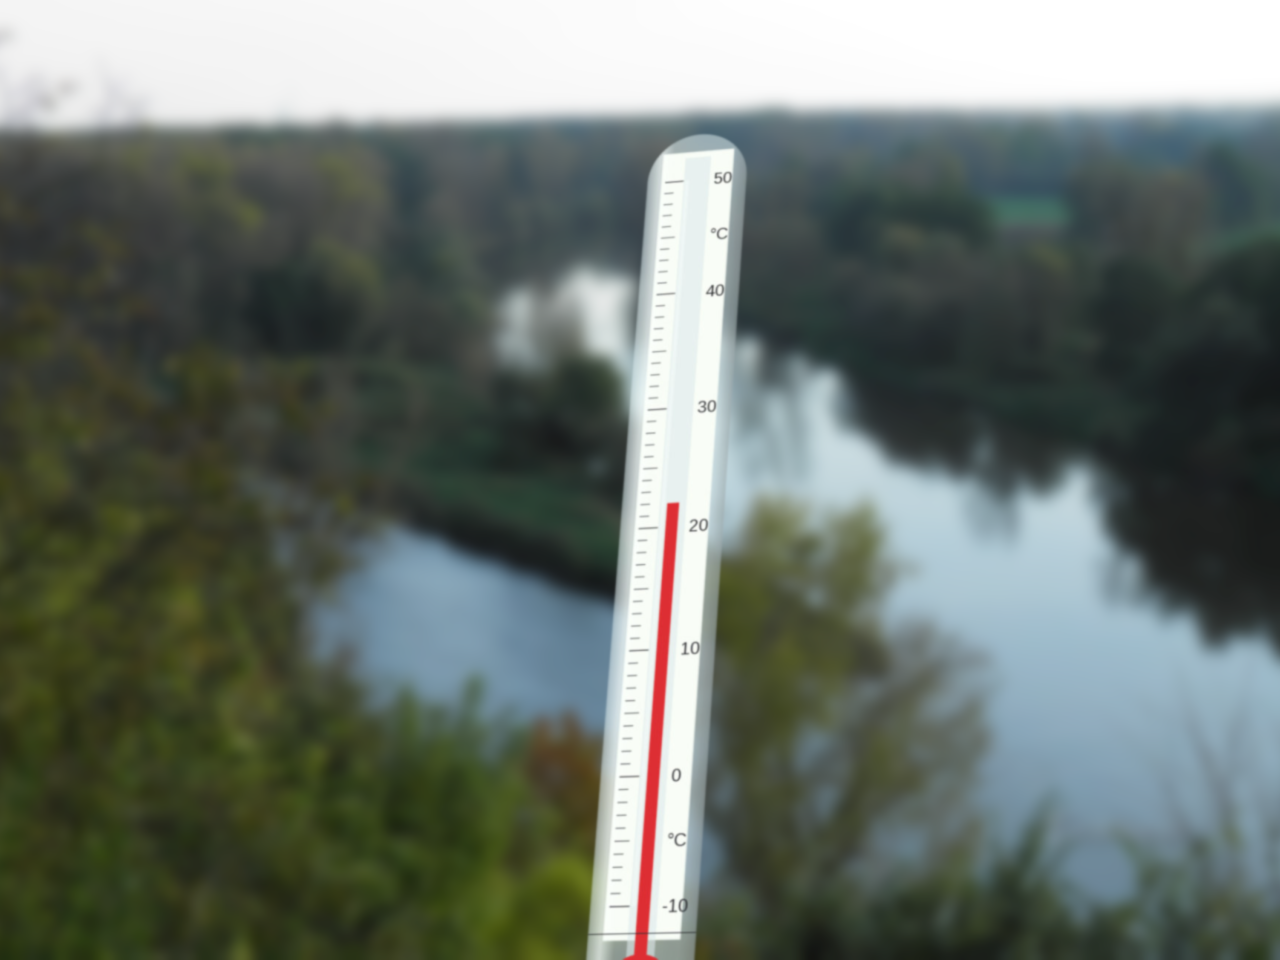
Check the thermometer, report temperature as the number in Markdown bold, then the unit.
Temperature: **22** °C
